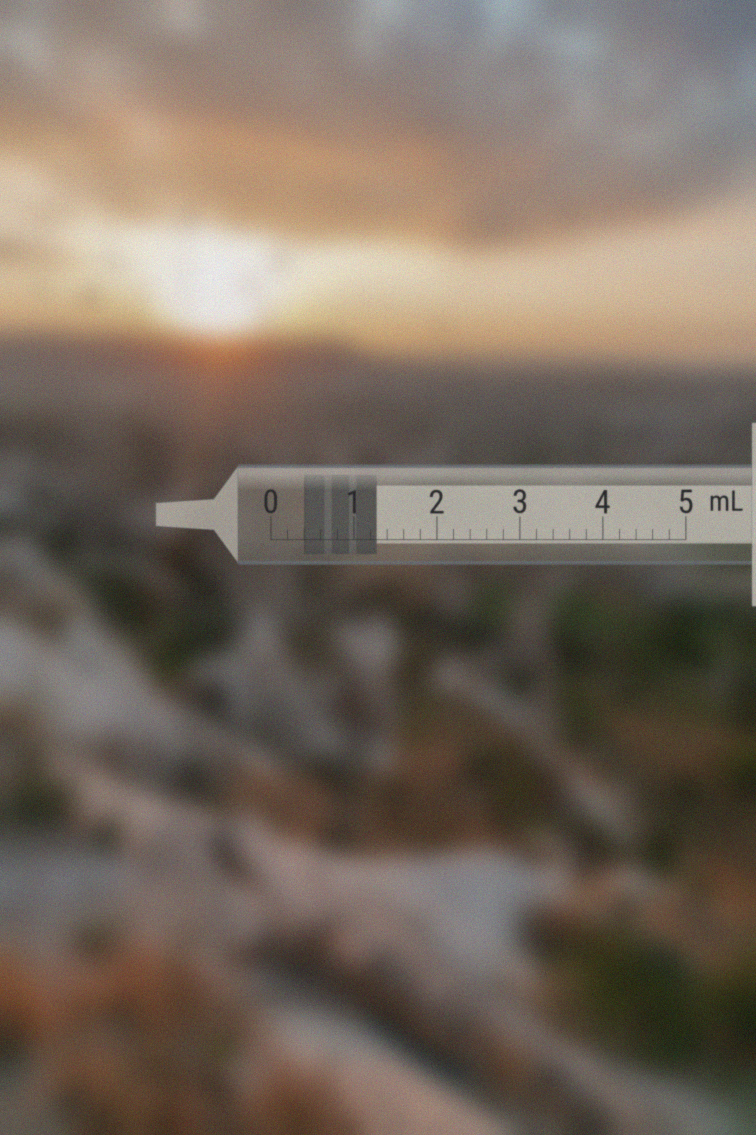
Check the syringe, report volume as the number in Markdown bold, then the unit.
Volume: **0.4** mL
